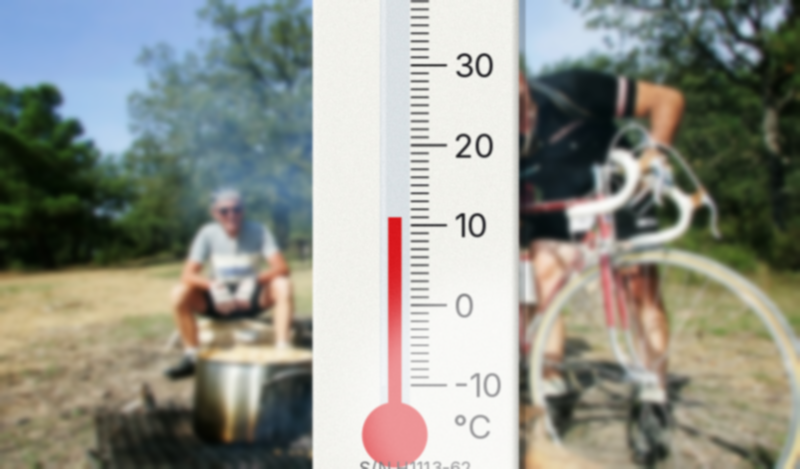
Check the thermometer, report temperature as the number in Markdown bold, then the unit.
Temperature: **11** °C
